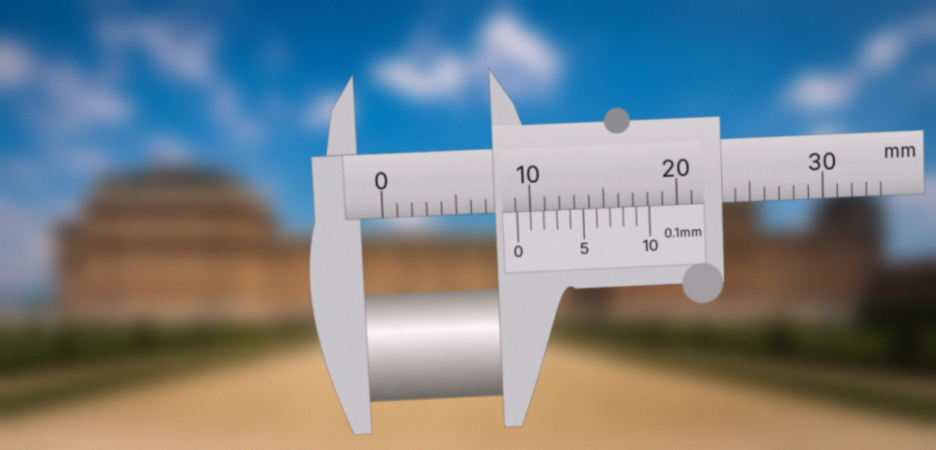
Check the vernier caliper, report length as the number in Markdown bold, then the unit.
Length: **9.1** mm
